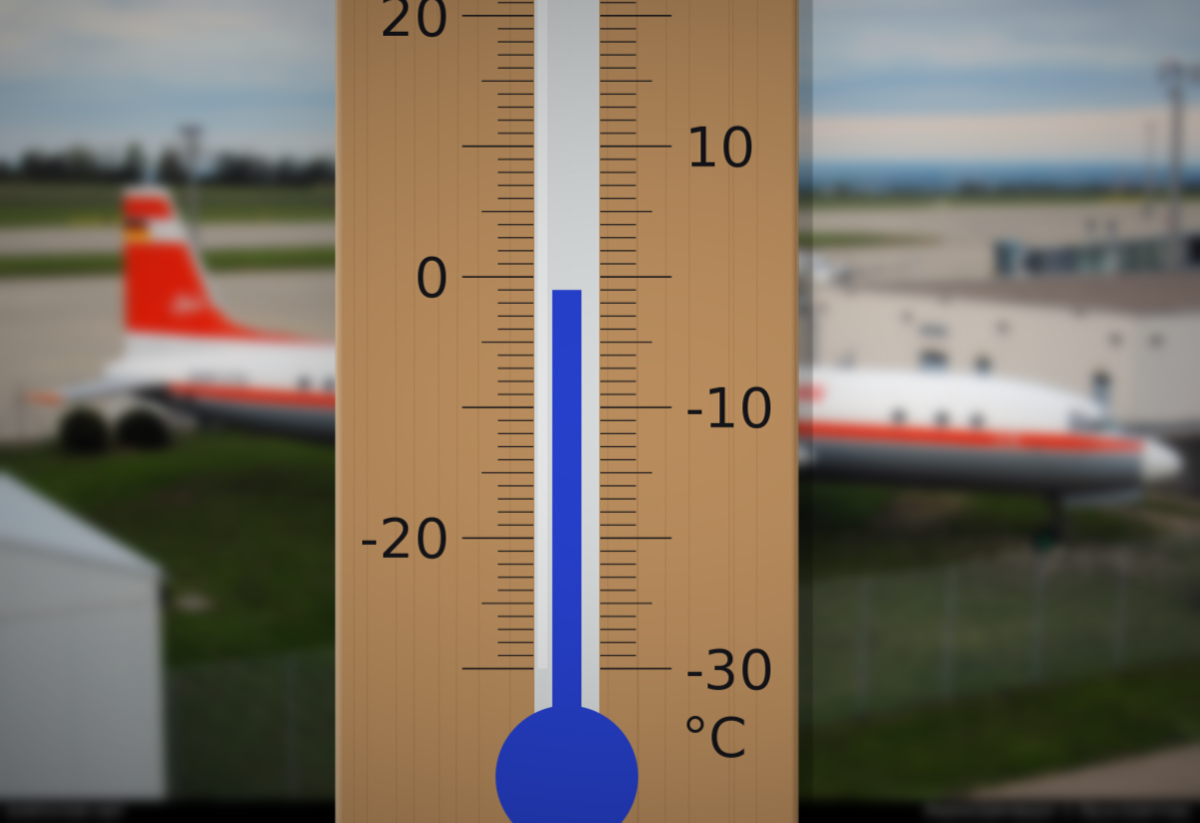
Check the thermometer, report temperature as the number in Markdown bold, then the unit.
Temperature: **-1** °C
